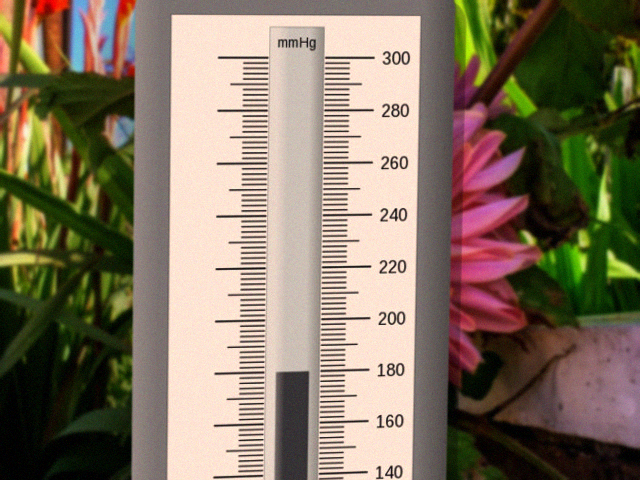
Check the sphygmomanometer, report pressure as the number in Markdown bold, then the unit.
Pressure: **180** mmHg
